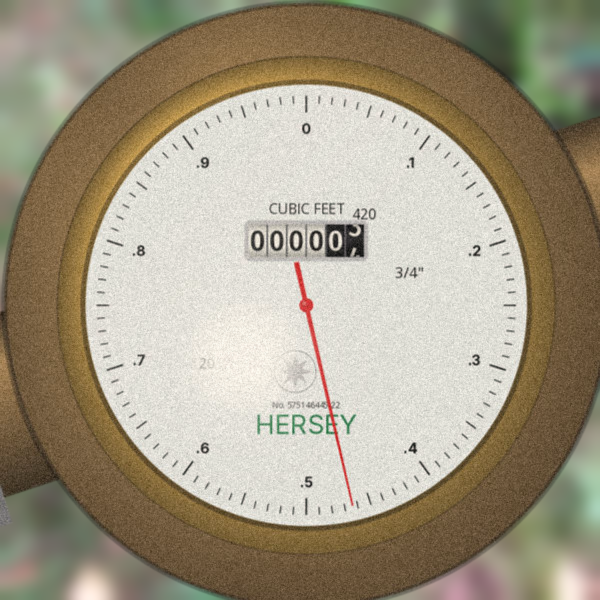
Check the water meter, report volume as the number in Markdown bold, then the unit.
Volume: **3.46** ft³
